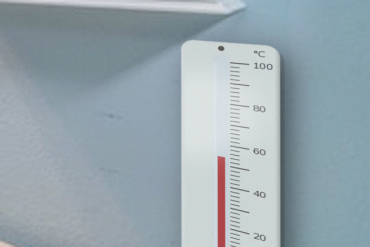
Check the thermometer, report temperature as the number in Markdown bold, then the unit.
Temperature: **54** °C
